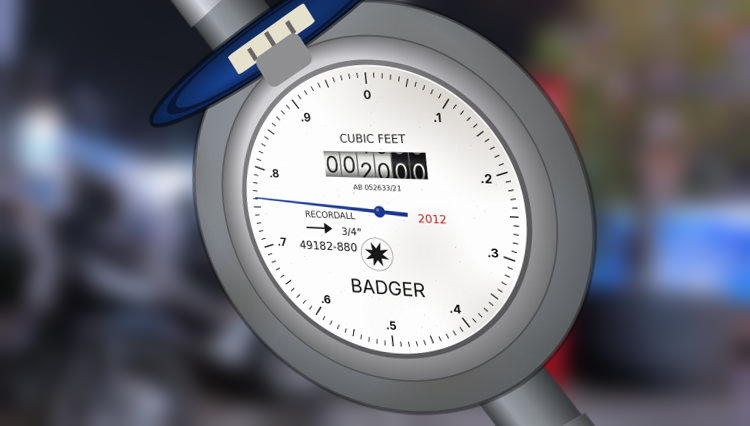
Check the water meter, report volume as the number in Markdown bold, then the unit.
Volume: **1999.76** ft³
